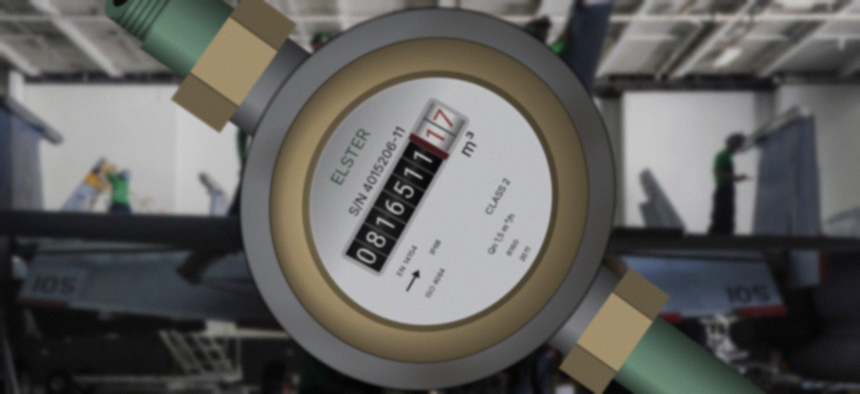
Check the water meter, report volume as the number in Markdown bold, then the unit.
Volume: **816511.17** m³
